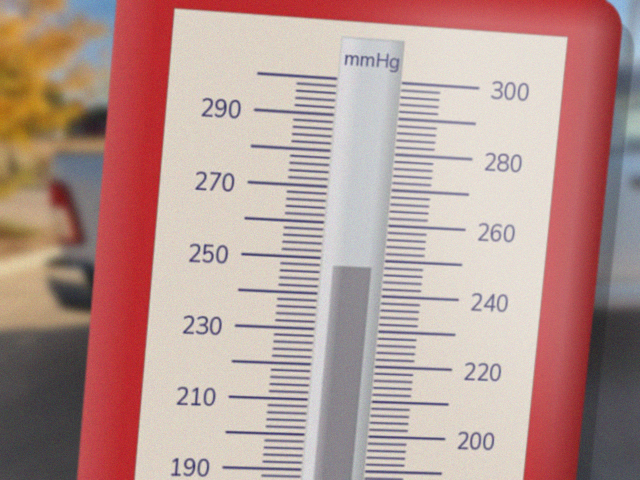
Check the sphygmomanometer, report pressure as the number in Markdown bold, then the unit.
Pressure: **248** mmHg
